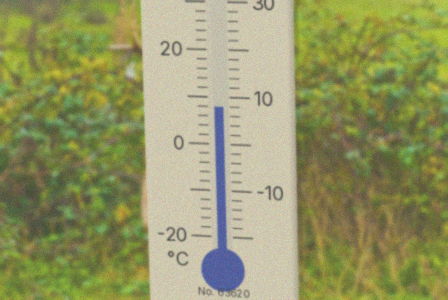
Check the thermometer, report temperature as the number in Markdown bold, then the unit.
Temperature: **8** °C
